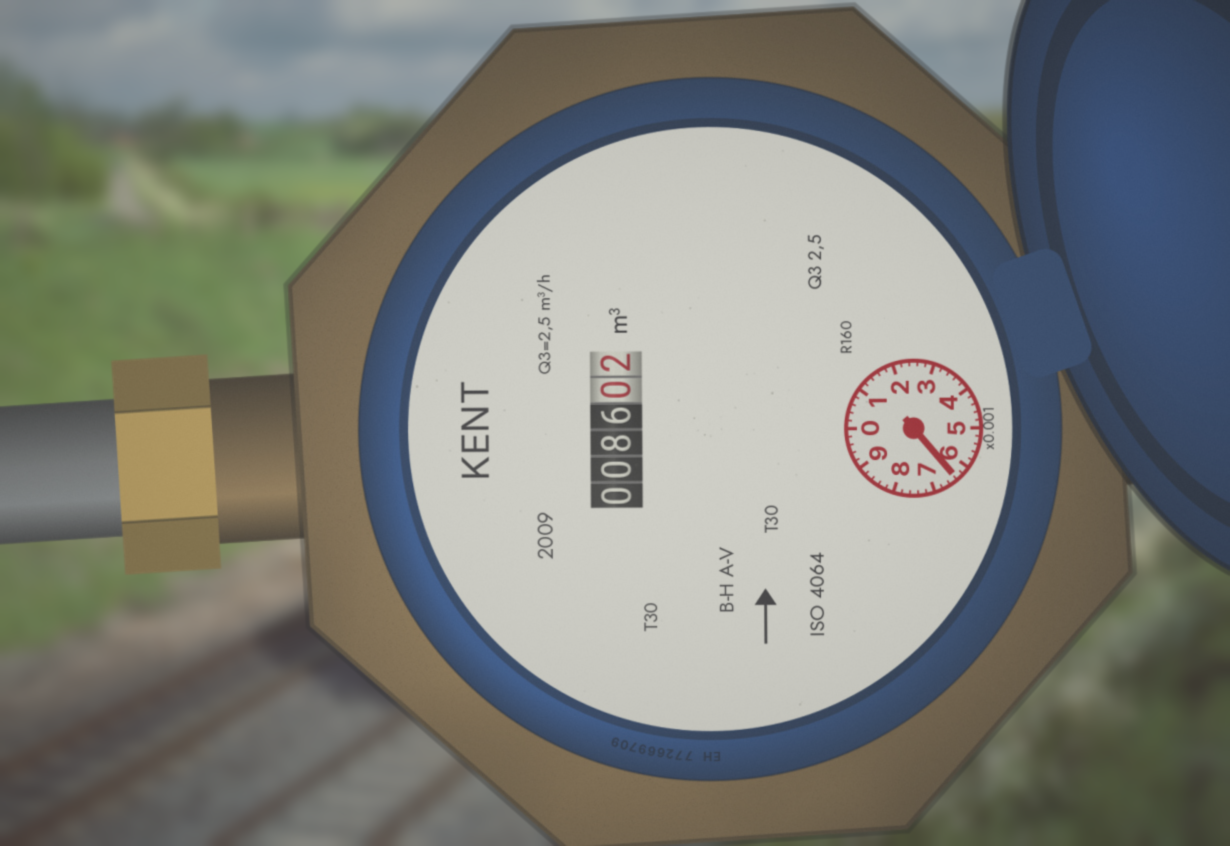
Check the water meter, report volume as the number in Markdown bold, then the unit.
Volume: **86.026** m³
